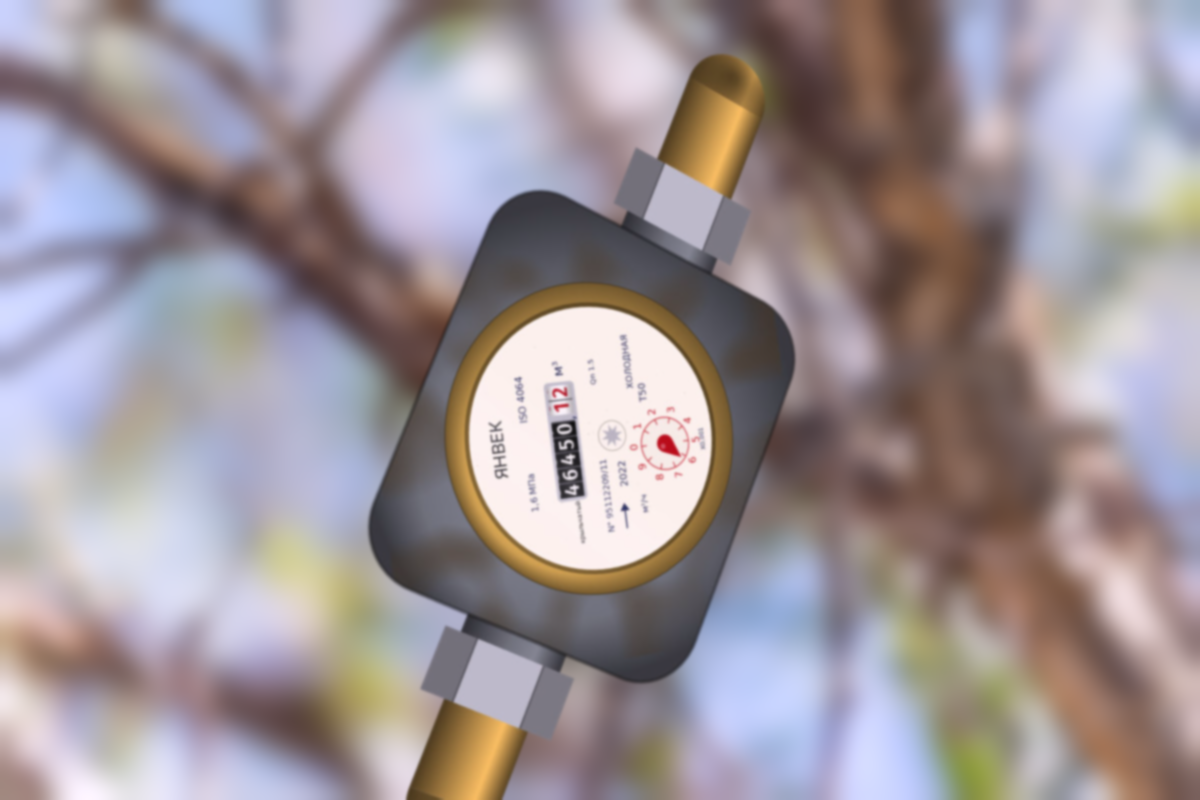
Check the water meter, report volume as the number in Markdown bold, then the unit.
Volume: **46450.126** m³
